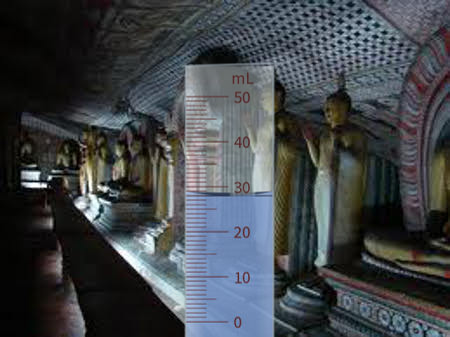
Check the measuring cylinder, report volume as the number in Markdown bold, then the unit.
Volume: **28** mL
